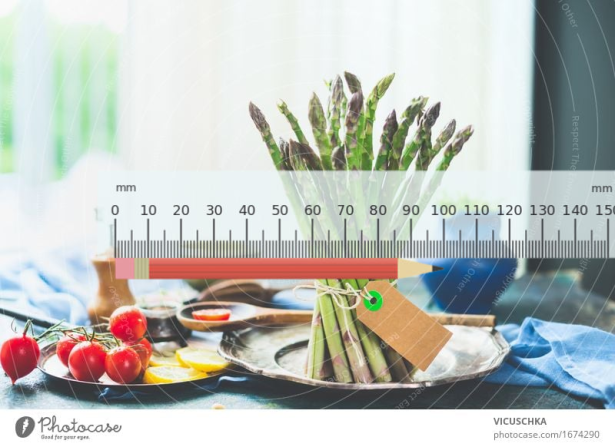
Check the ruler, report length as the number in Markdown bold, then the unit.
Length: **100** mm
